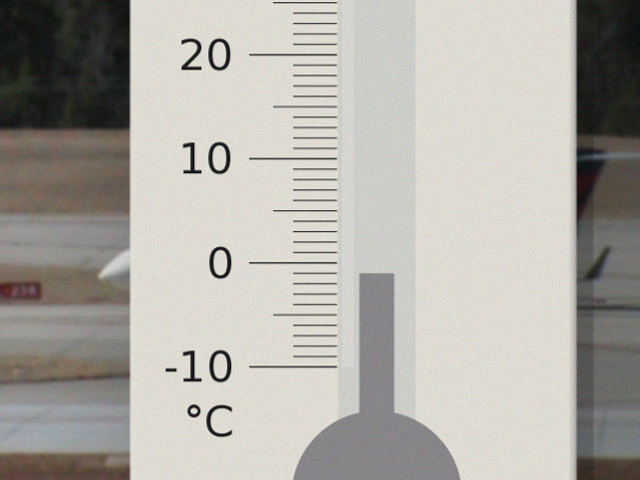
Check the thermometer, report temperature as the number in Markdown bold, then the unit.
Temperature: **-1** °C
